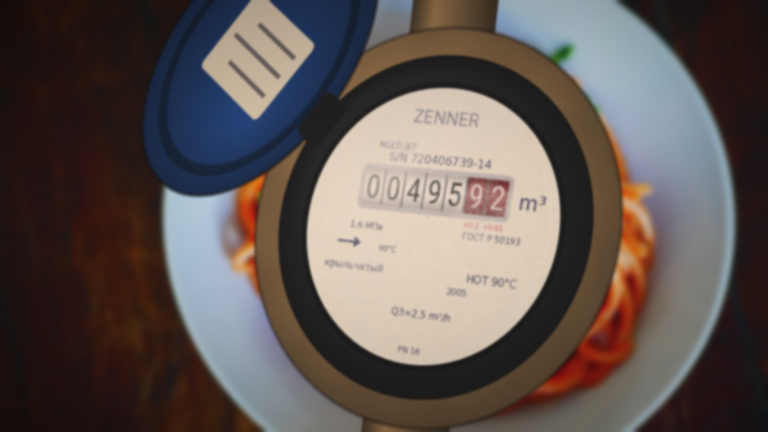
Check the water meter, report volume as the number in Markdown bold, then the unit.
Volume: **495.92** m³
